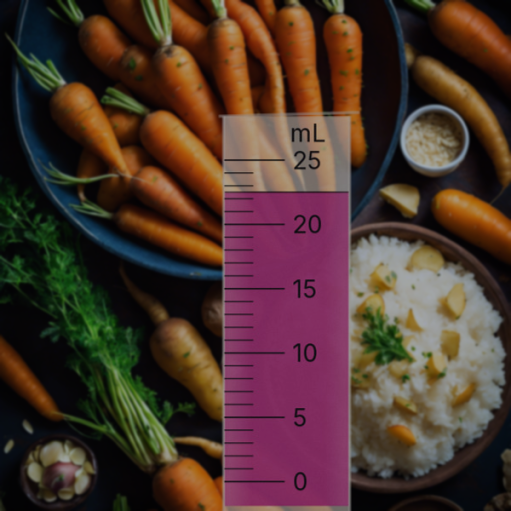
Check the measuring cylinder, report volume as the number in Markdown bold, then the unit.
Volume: **22.5** mL
